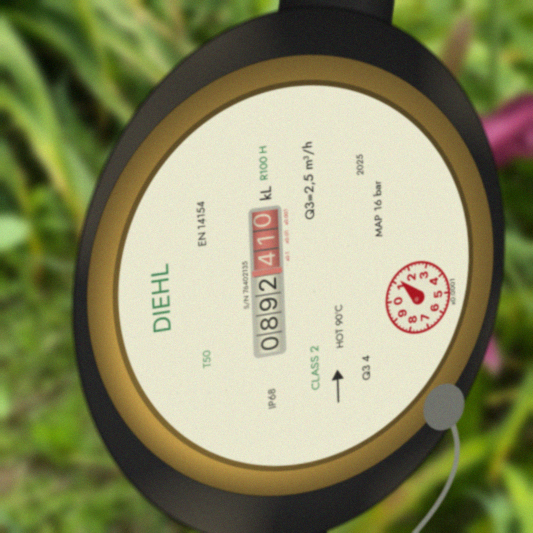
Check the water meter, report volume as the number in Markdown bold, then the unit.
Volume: **892.4101** kL
